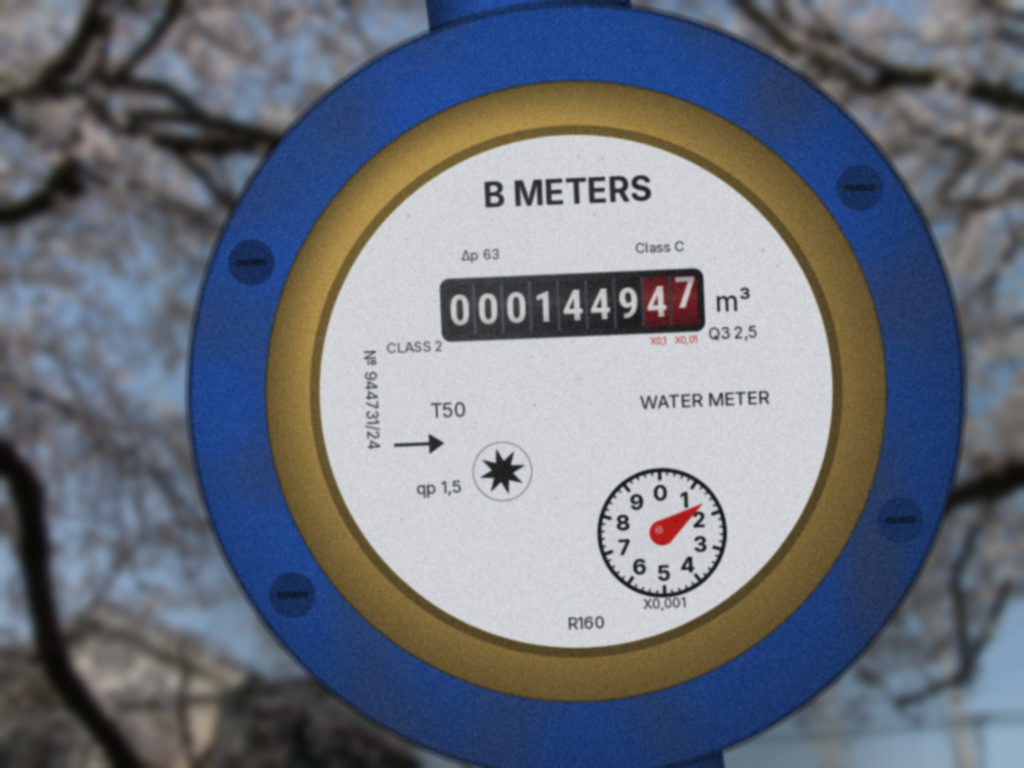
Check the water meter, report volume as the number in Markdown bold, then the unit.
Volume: **1449.471** m³
